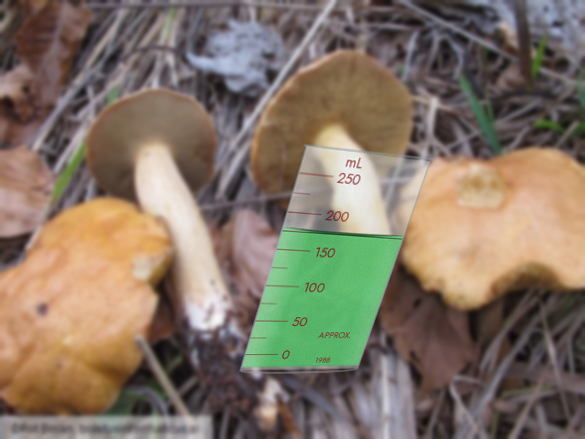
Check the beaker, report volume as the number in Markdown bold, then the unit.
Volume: **175** mL
